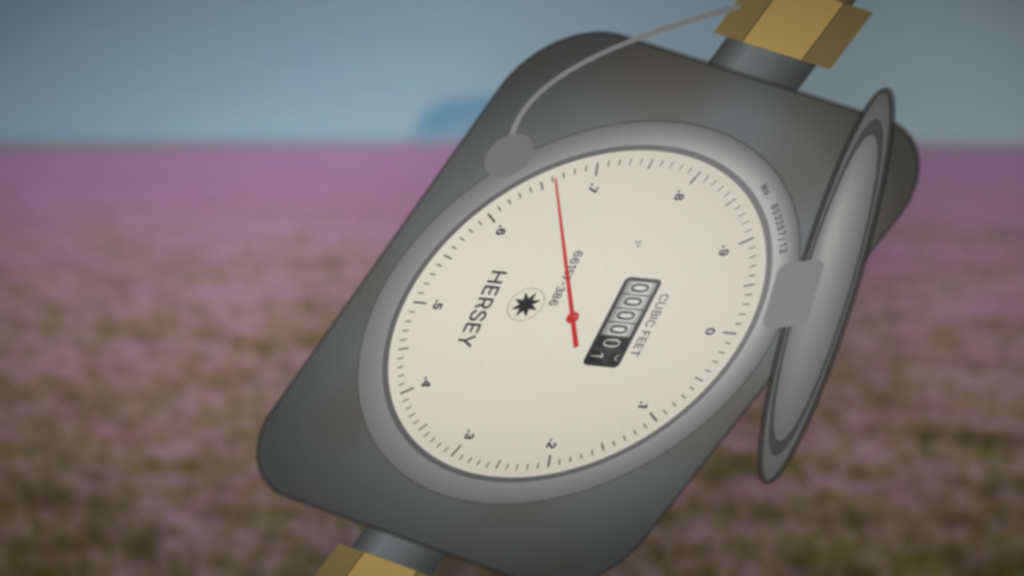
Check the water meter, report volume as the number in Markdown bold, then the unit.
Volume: **0.66** ft³
